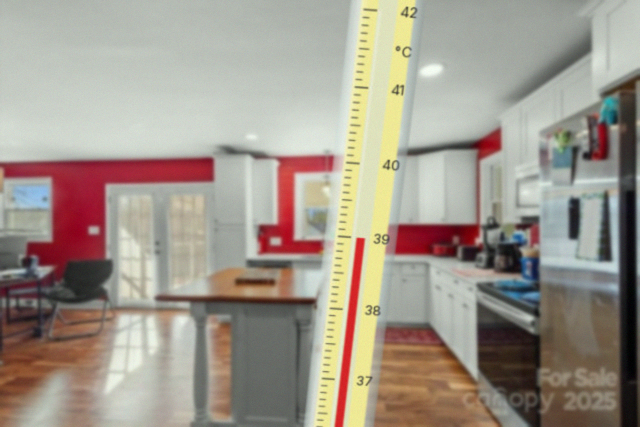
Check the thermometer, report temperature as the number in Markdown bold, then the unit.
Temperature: **39** °C
